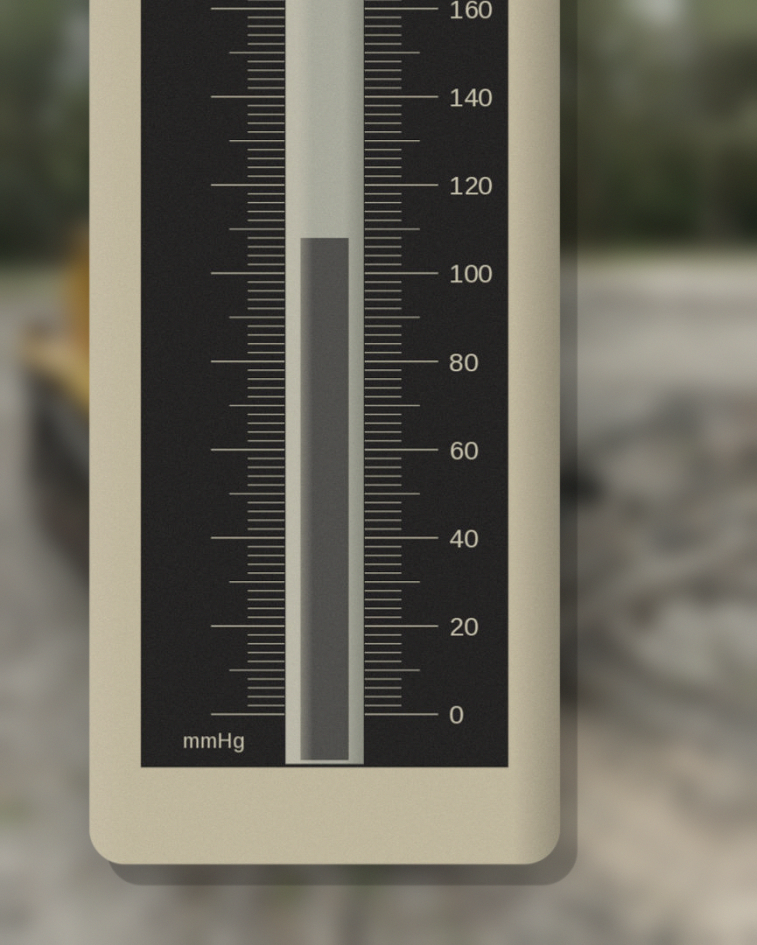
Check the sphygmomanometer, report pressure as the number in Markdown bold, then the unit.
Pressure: **108** mmHg
